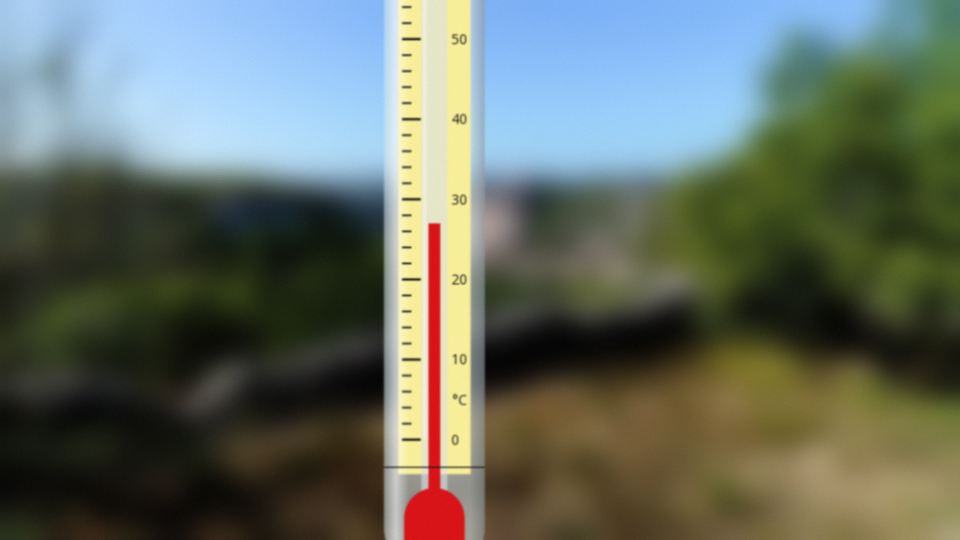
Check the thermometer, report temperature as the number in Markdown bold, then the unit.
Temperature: **27** °C
